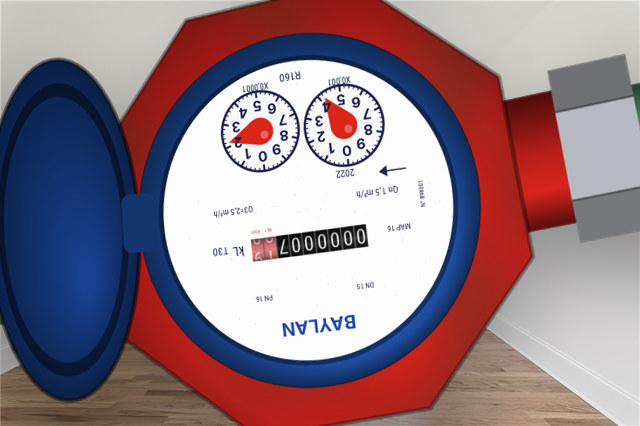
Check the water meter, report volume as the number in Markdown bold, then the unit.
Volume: **7.1942** kL
